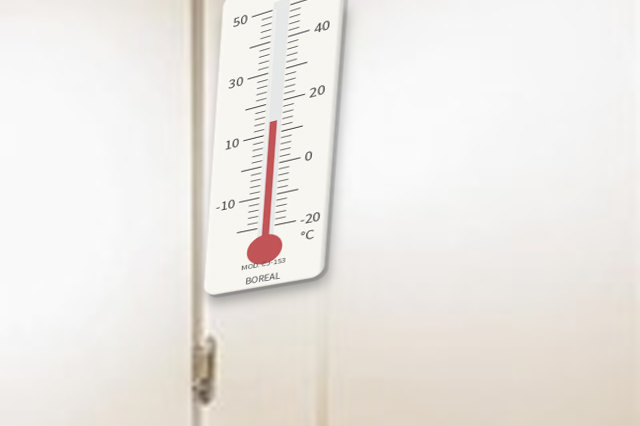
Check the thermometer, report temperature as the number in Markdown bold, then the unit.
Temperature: **14** °C
